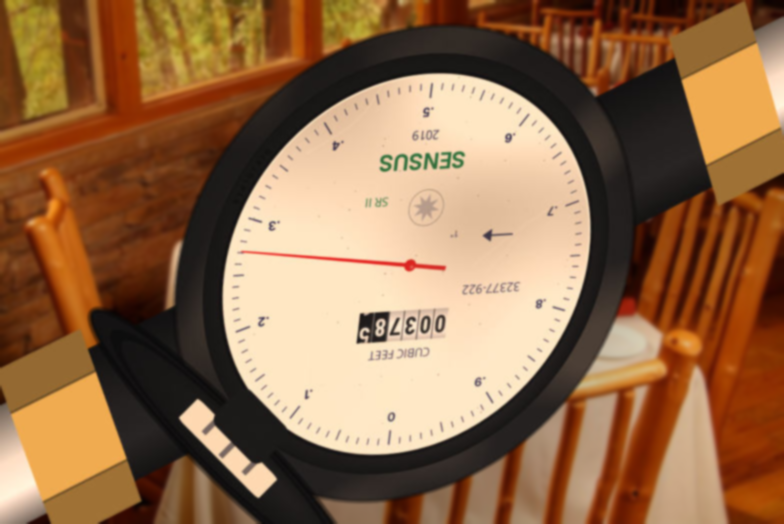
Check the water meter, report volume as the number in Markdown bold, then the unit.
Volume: **3785.27** ft³
